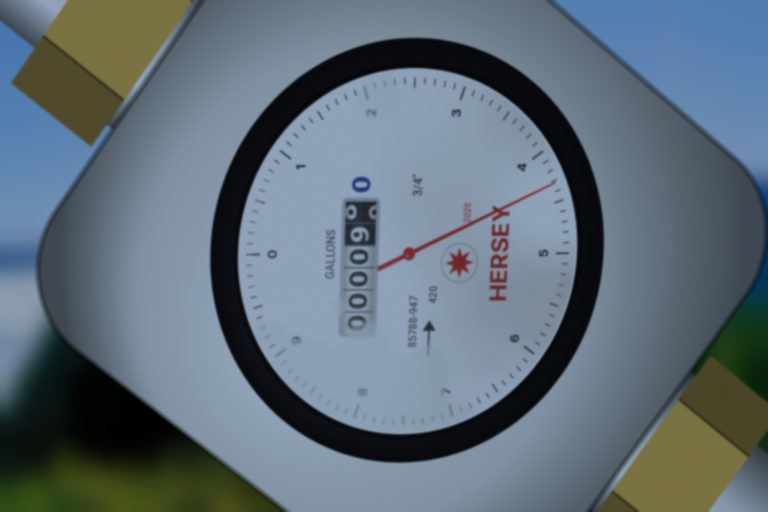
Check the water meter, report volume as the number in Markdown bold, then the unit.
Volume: **984.3** gal
